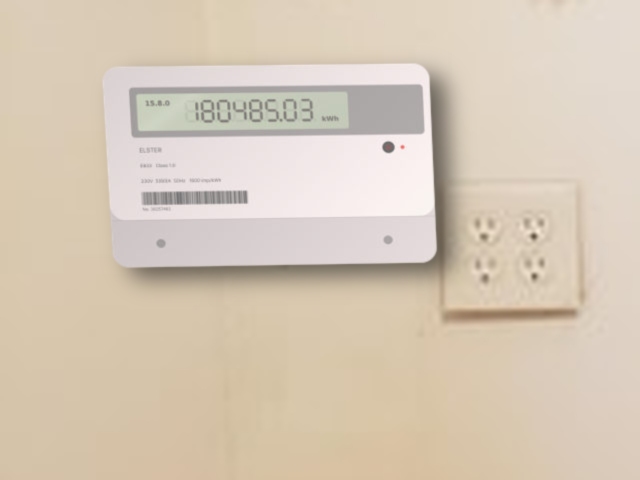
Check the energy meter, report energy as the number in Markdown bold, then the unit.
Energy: **180485.03** kWh
